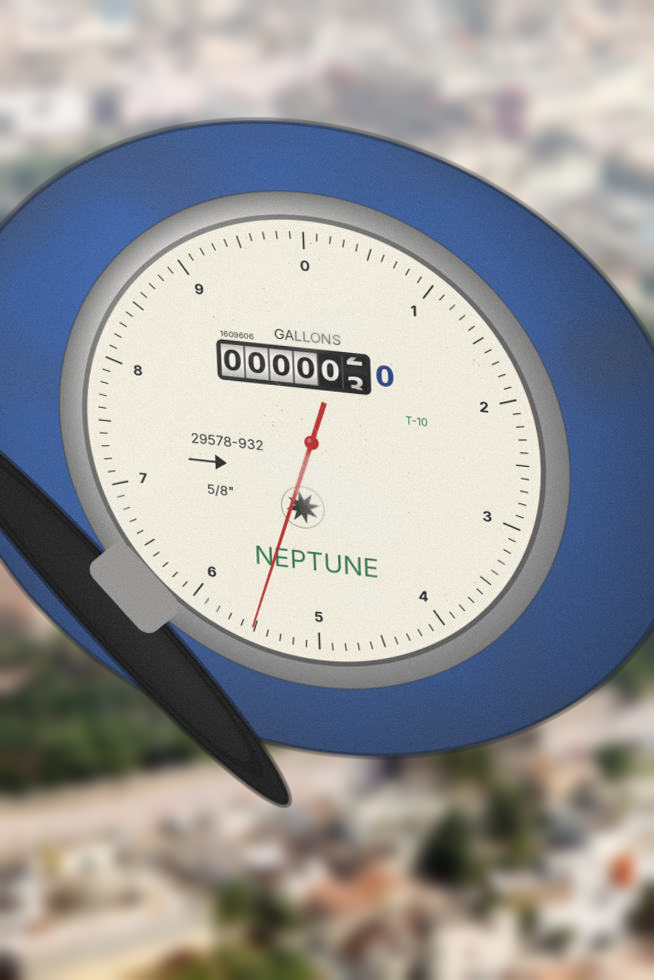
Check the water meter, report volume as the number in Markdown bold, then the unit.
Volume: **25.5** gal
